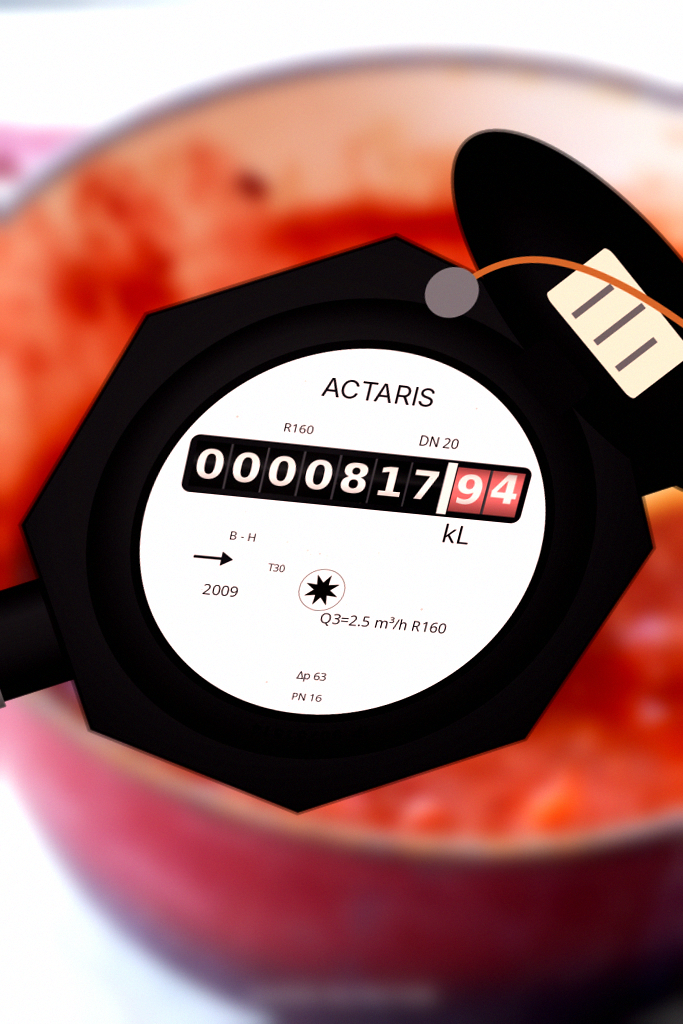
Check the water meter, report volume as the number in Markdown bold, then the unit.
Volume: **817.94** kL
